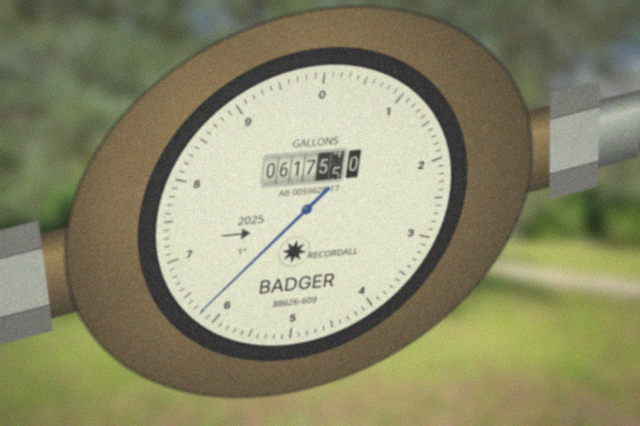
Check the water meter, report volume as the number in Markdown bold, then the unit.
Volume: **617546.2** gal
